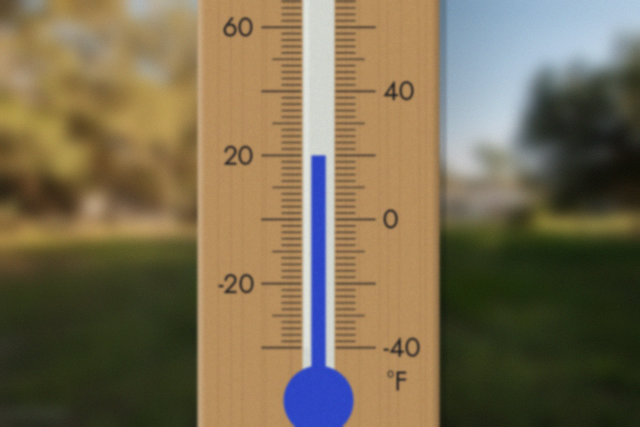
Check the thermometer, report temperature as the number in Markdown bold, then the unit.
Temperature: **20** °F
